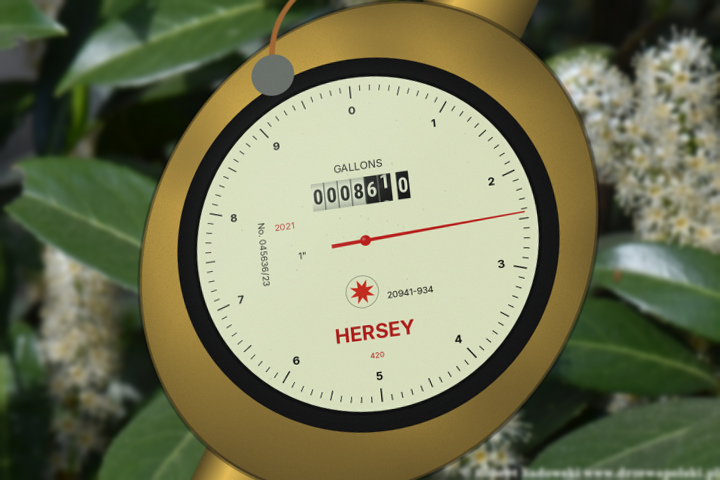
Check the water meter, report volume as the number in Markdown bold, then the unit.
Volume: **8612.4** gal
